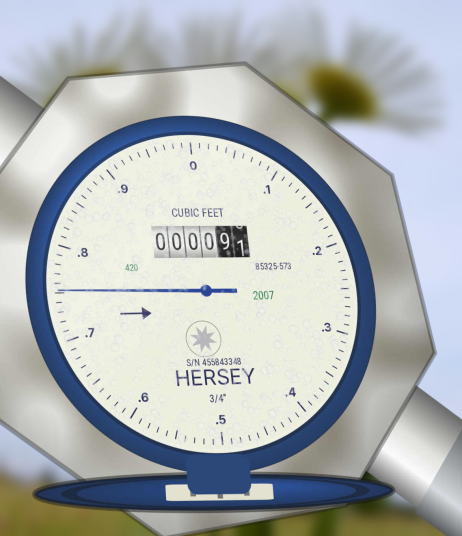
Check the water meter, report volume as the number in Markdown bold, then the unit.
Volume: **90.75** ft³
